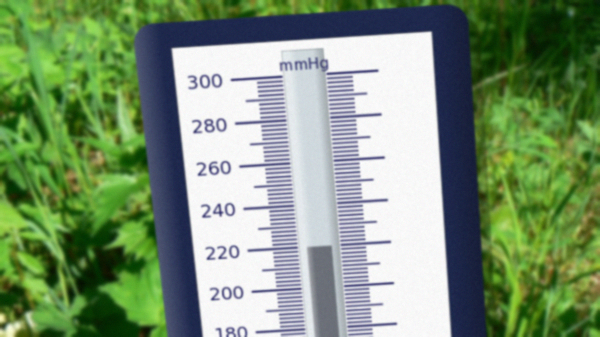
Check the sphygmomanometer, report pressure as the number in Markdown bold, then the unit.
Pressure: **220** mmHg
